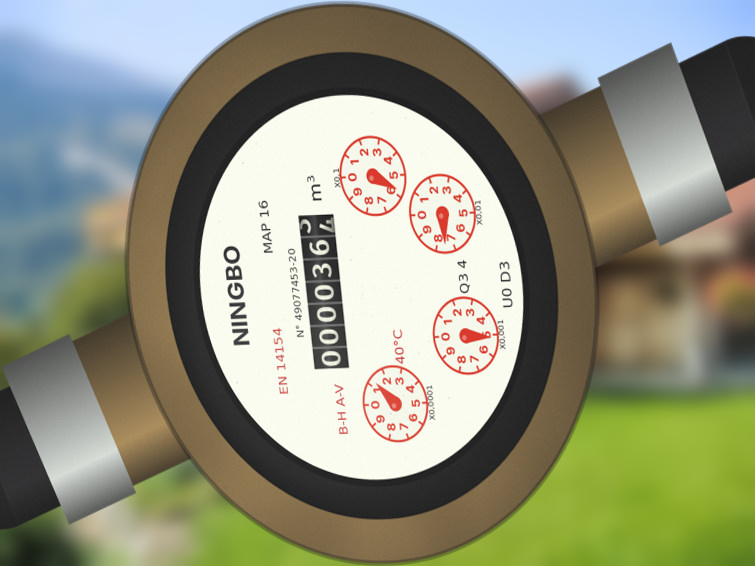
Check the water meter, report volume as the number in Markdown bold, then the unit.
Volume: **363.5751** m³
